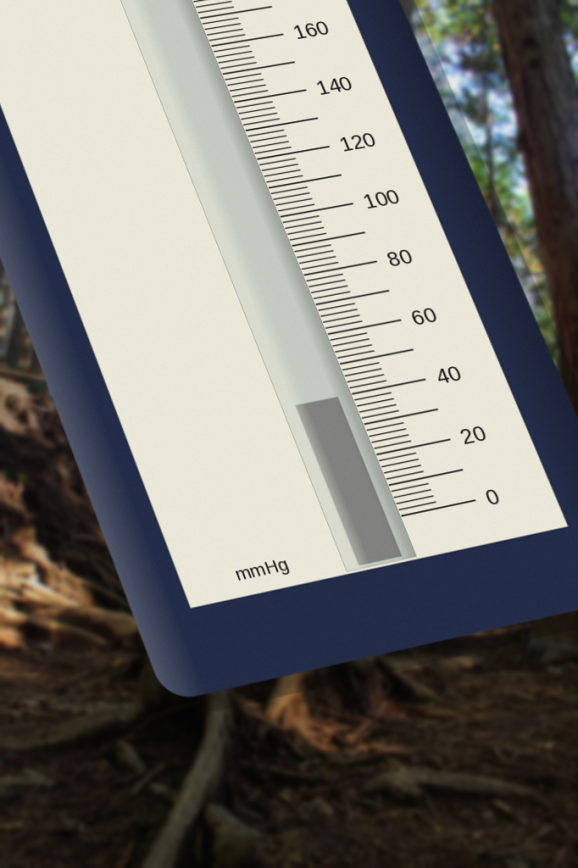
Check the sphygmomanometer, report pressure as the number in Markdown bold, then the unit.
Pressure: **40** mmHg
